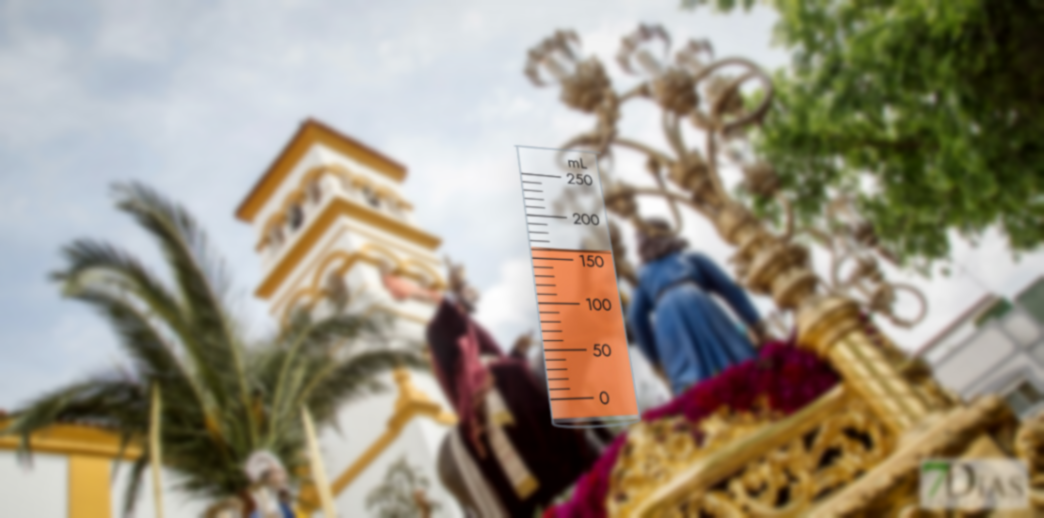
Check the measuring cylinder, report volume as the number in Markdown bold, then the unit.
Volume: **160** mL
